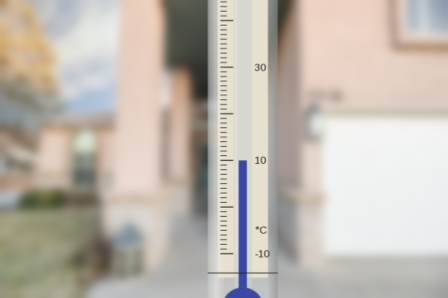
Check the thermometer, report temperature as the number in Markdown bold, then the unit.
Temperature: **10** °C
